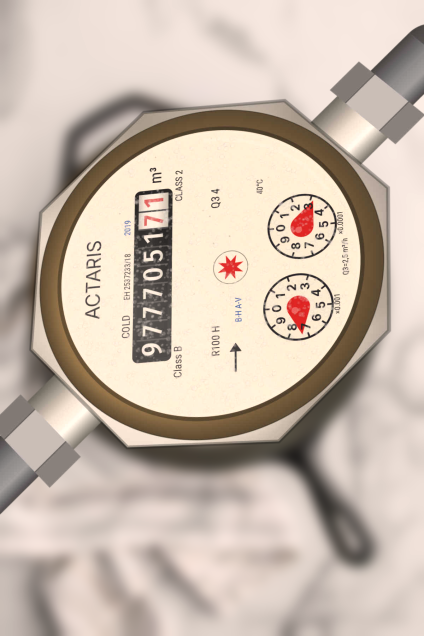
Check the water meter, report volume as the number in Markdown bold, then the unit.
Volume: **9777051.7173** m³
